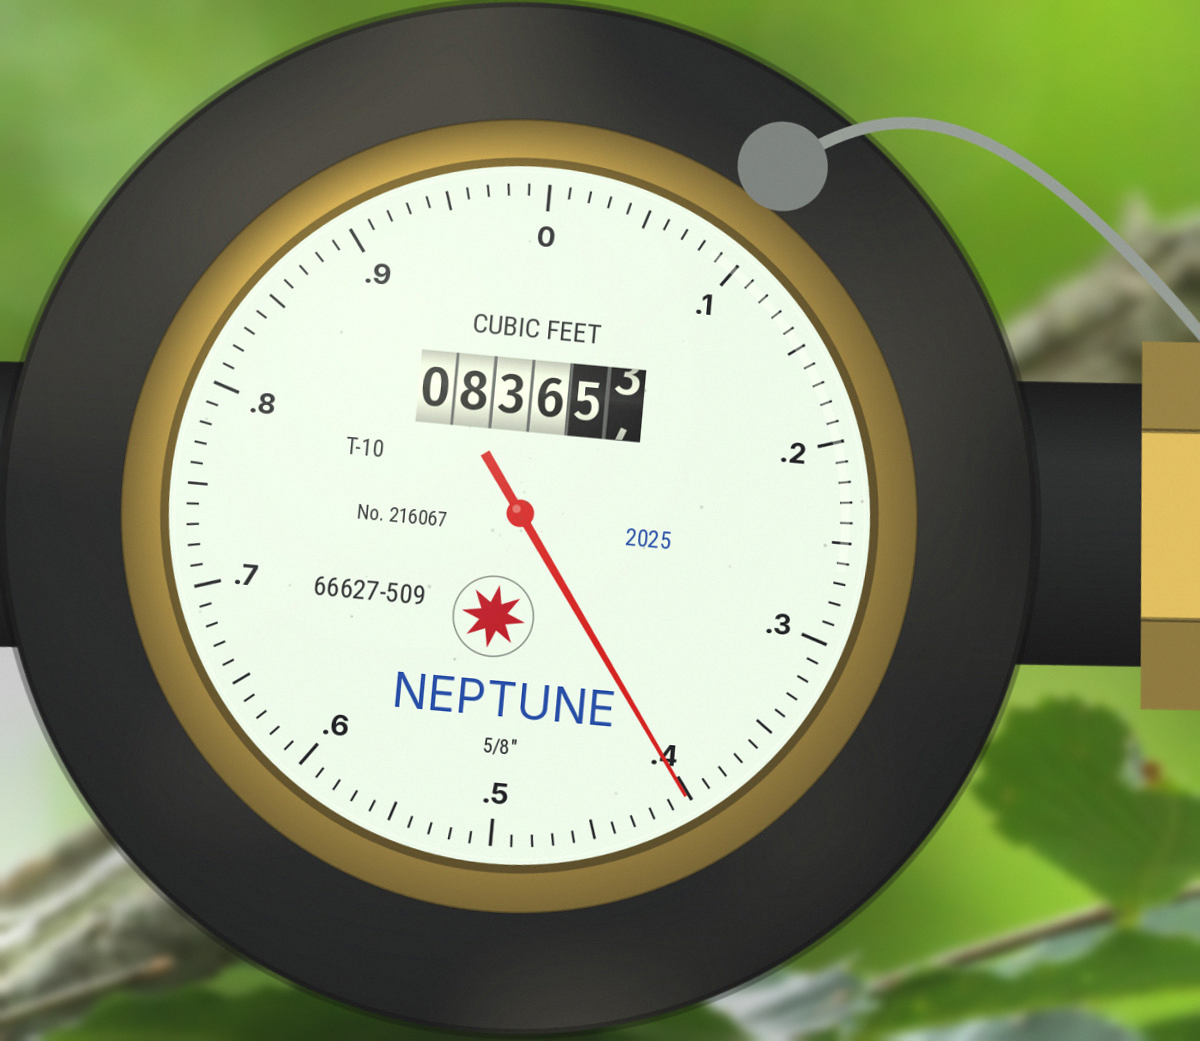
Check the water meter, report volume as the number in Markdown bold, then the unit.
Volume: **83653.40** ft³
